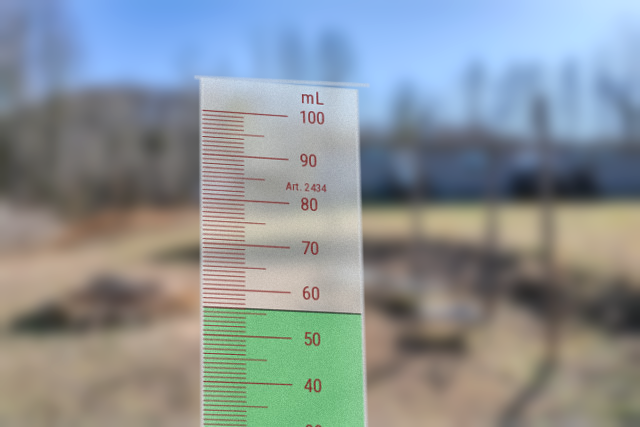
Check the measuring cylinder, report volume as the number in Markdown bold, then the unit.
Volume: **56** mL
